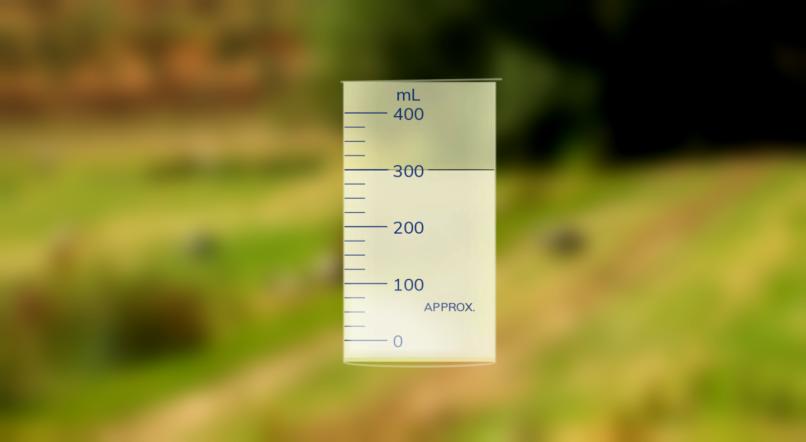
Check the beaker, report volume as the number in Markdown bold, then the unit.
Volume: **300** mL
